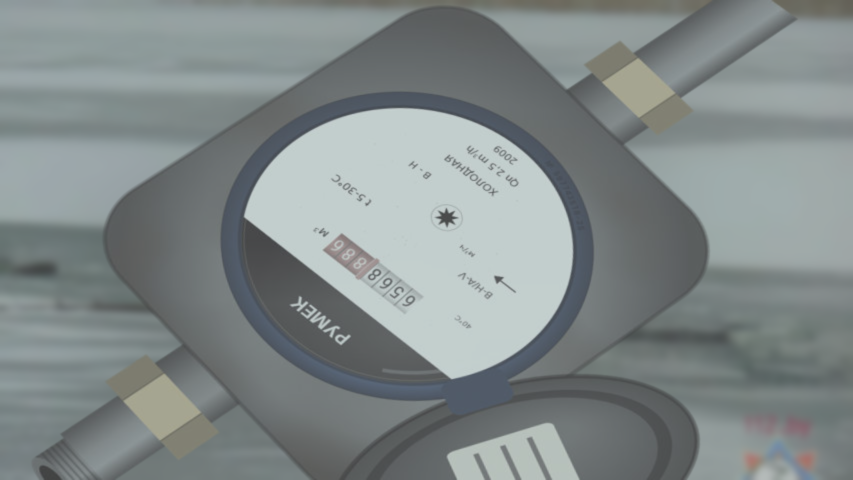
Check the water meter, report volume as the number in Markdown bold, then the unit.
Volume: **6568.886** m³
